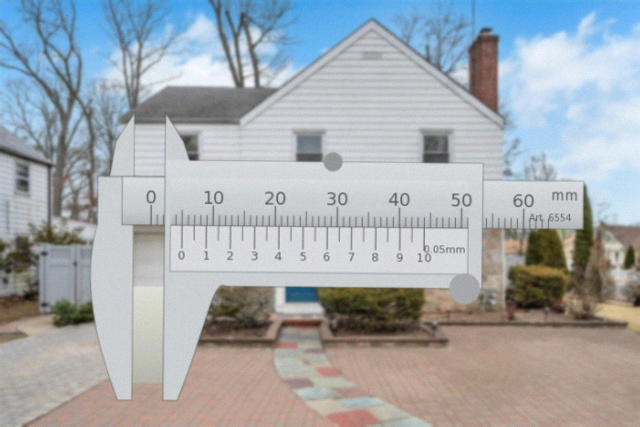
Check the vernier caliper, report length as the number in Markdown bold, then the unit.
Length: **5.0** mm
